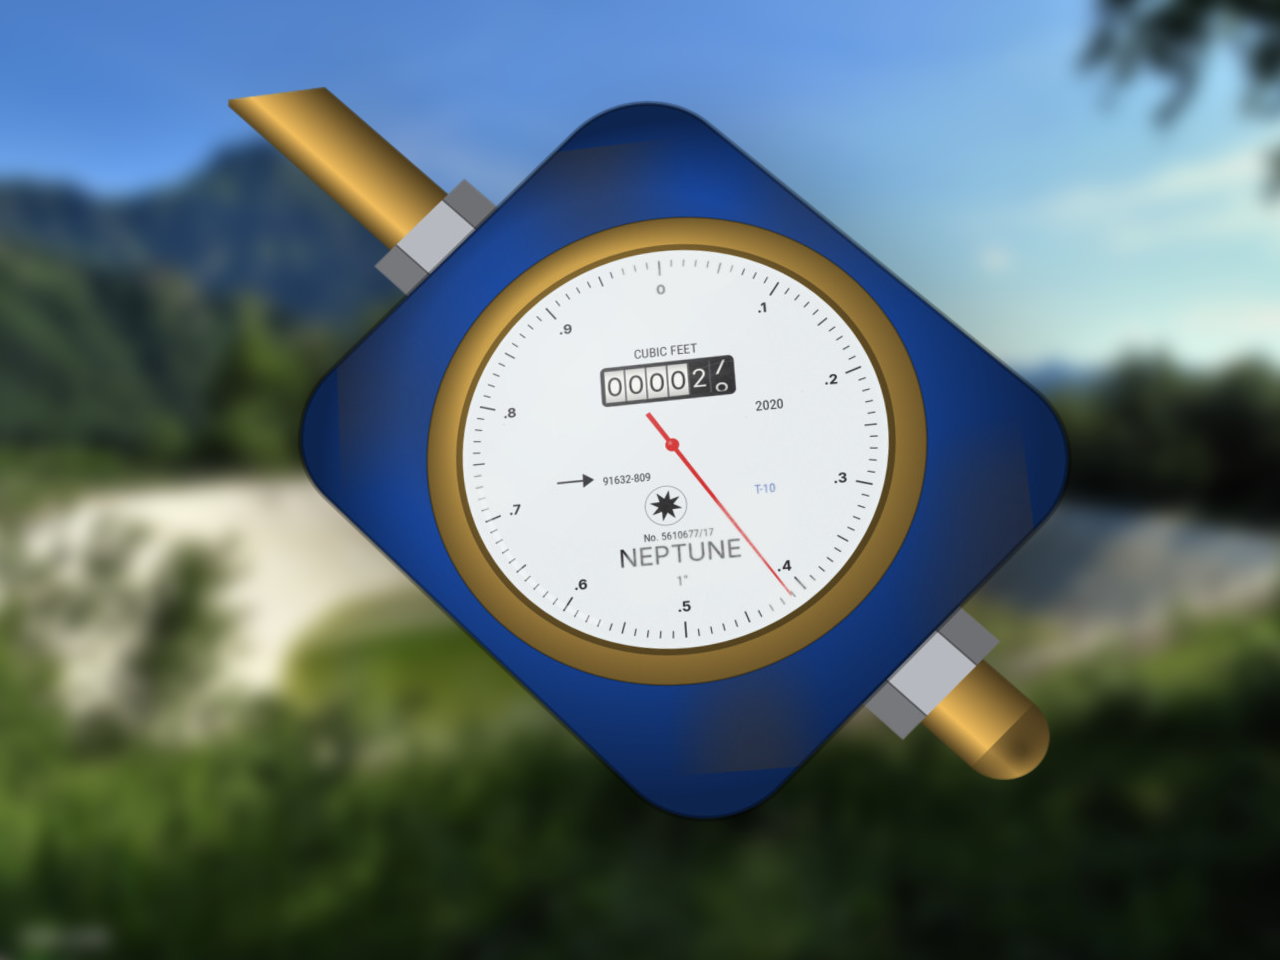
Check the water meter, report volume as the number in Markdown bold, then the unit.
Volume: **27.41** ft³
